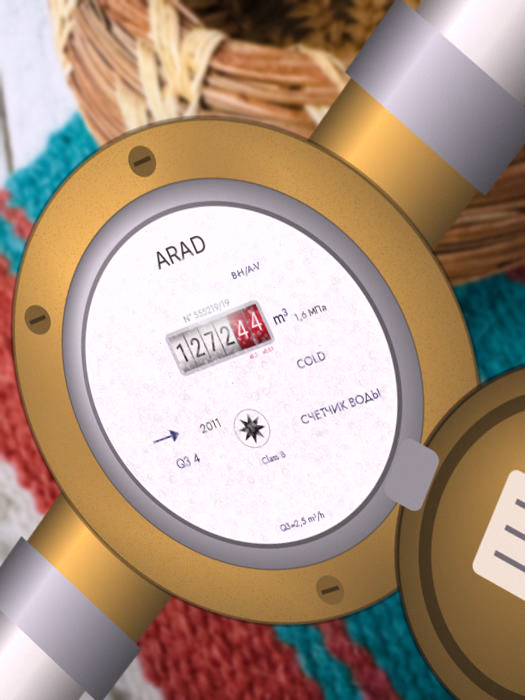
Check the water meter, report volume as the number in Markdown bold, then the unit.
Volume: **1272.44** m³
